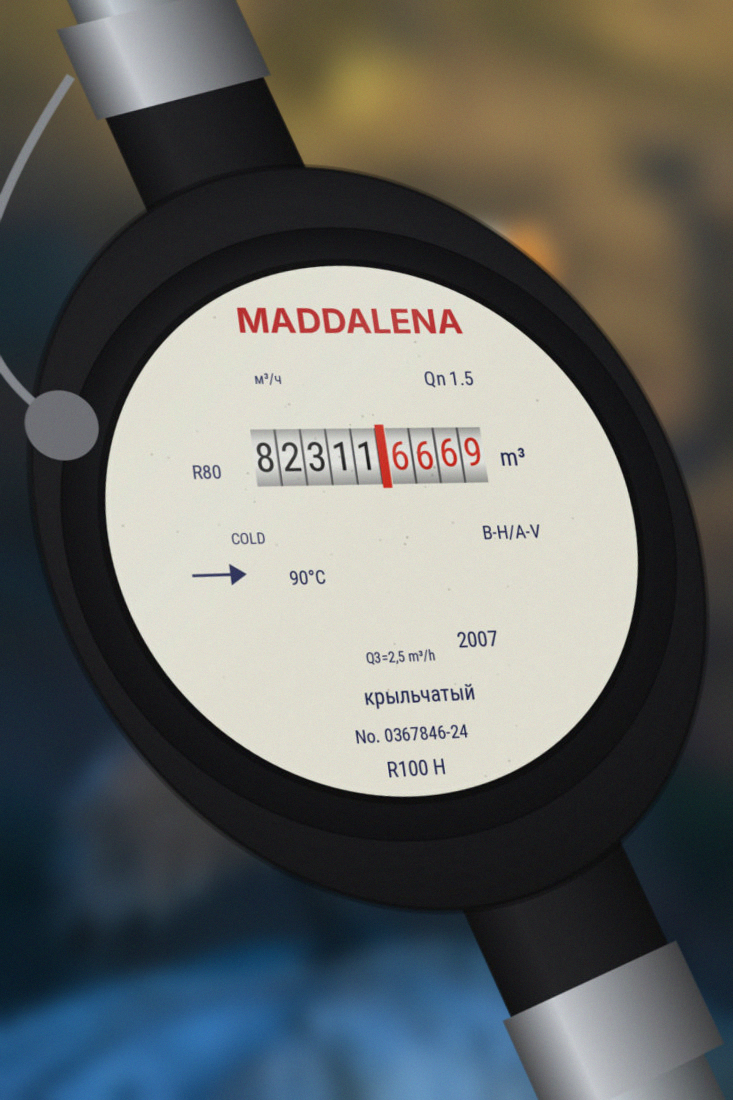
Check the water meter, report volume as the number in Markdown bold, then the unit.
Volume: **82311.6669** m³
